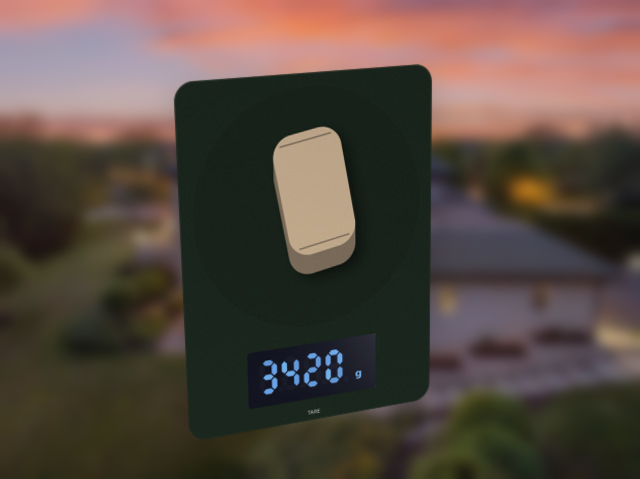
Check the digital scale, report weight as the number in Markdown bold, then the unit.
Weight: **3420** g
